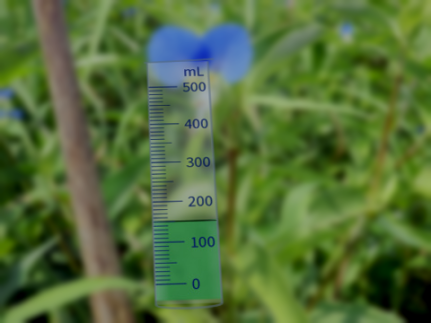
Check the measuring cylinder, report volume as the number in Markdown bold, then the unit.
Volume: **150** mL
